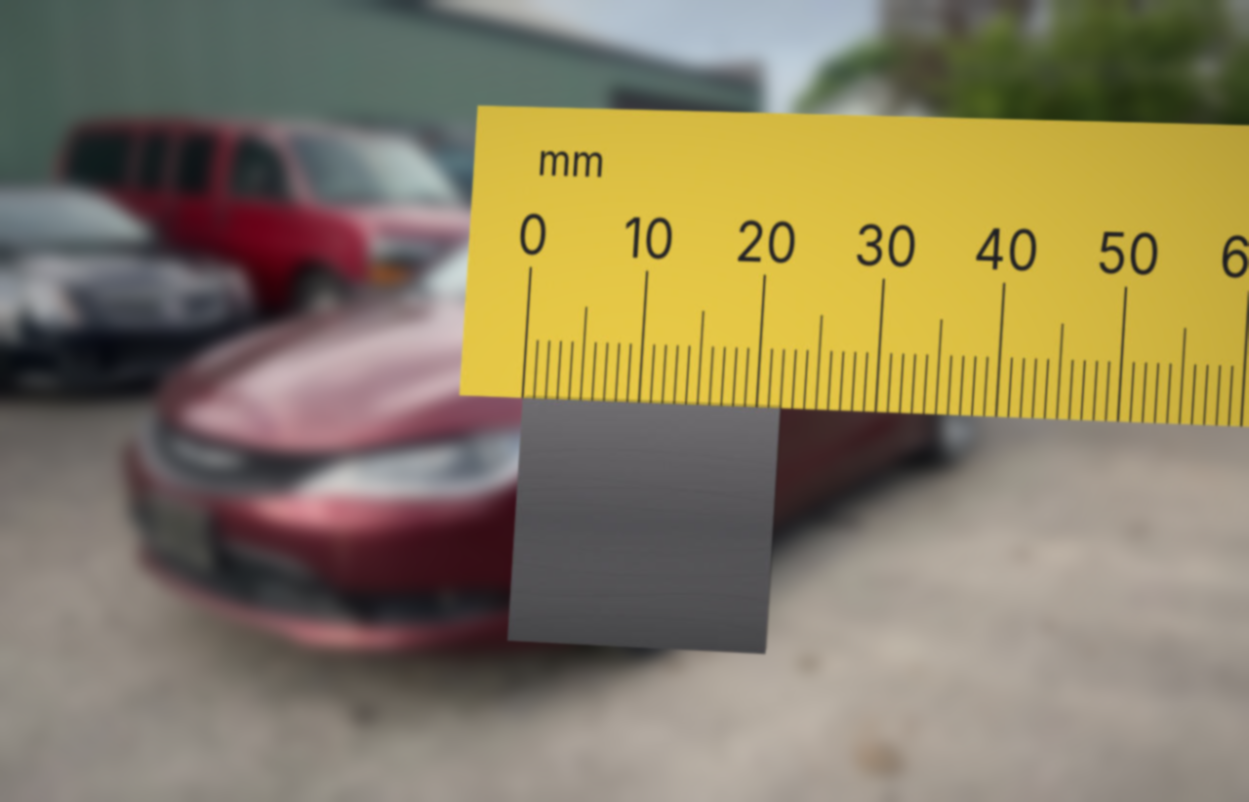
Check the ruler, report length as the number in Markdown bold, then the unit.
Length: **22** mm
